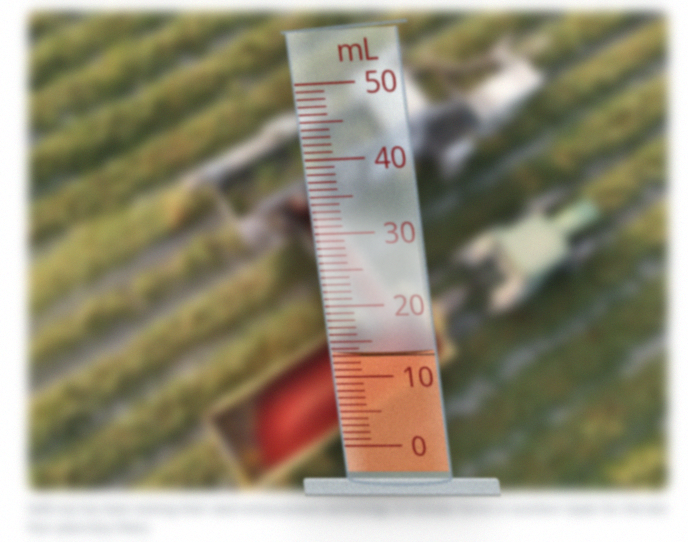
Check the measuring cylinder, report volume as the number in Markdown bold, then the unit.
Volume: **13** mL
